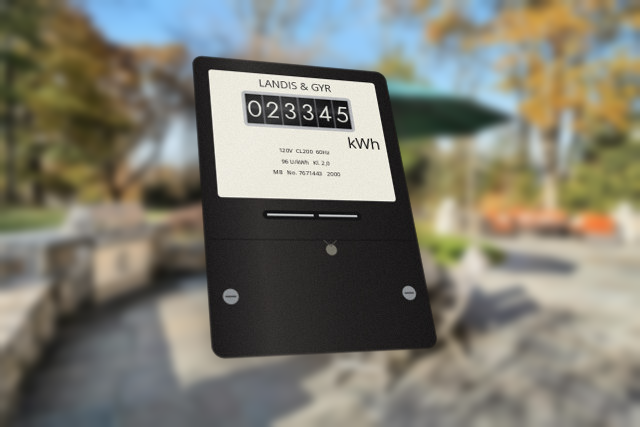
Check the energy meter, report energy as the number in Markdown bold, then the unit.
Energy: **23345** kWh
